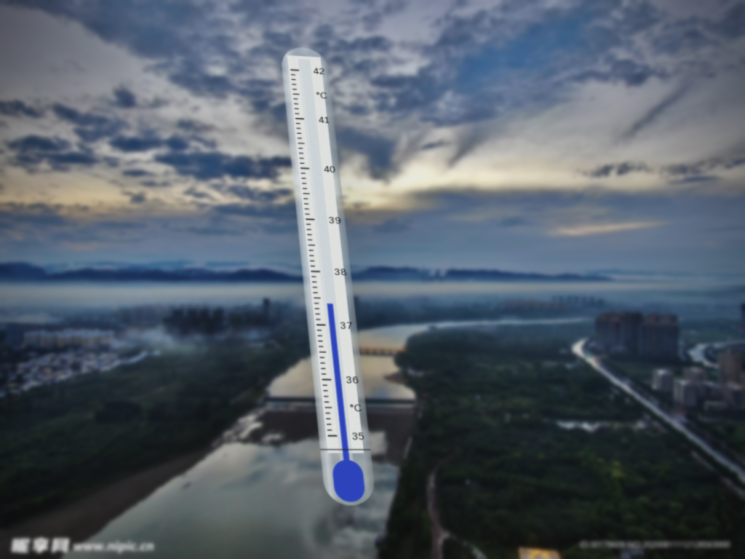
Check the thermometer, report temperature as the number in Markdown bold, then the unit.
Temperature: **37.4** °C
